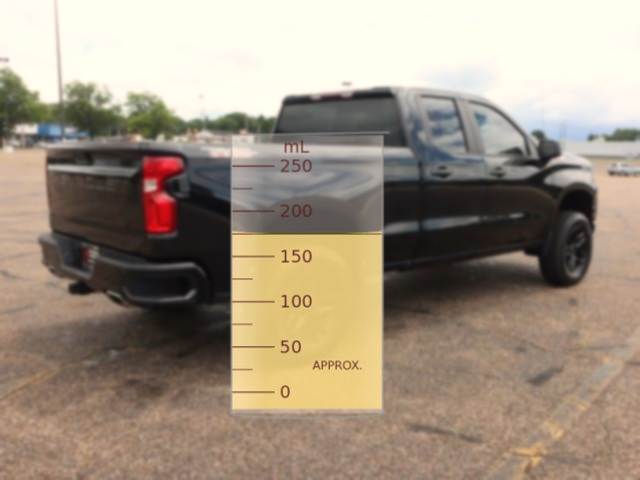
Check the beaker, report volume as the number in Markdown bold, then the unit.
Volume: **175** mL
